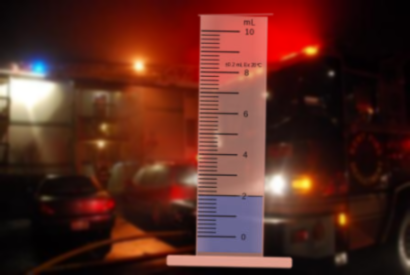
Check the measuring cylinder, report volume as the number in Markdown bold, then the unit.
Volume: **2** mL
